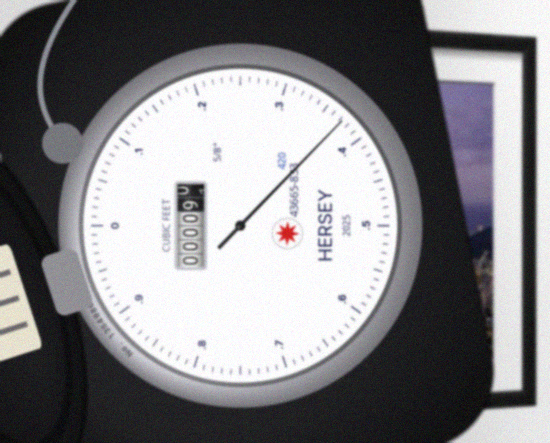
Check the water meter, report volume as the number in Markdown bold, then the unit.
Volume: **90.37** ft³
